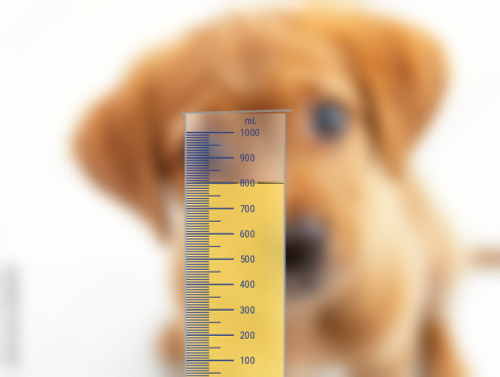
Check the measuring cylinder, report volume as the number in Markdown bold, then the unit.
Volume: **800** mL
